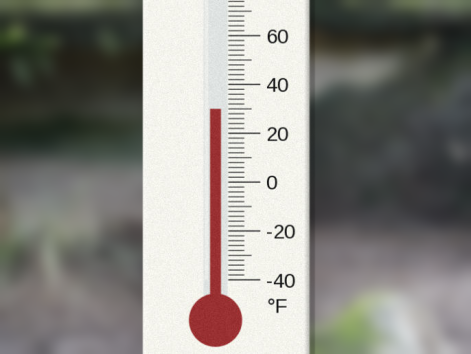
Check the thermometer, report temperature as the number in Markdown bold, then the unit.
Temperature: **30** °F
